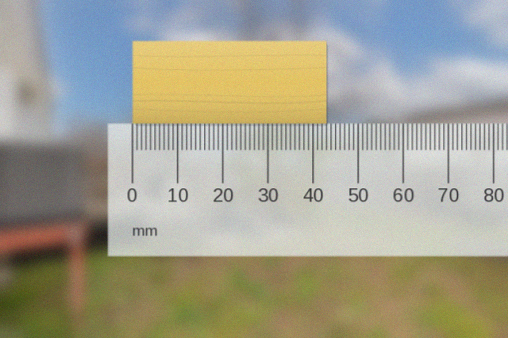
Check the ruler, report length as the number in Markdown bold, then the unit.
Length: **43** mm
